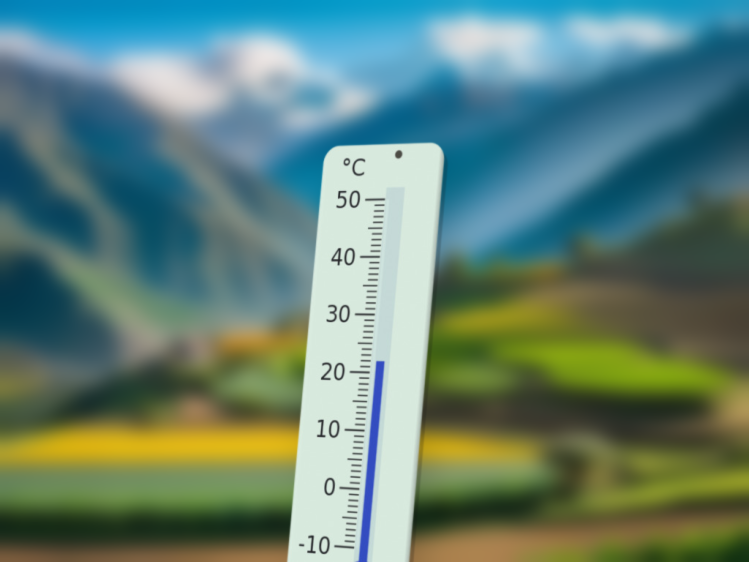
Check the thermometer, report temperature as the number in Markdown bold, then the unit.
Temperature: **22** °C
